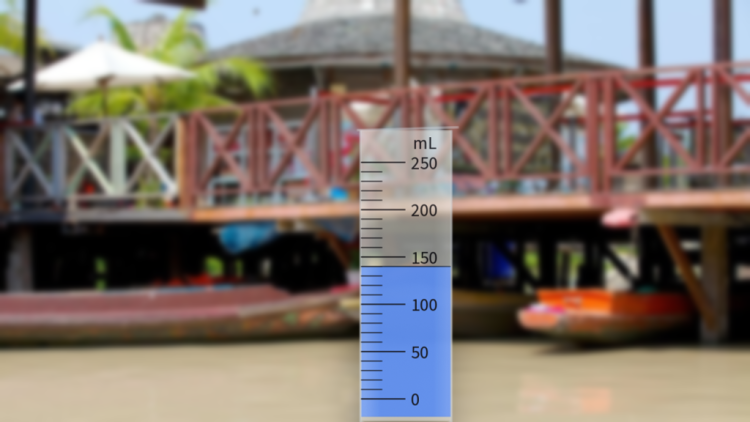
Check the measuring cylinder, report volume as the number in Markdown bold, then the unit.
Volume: **140** mL
